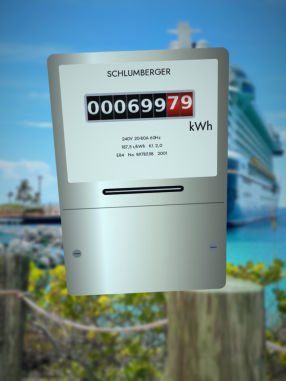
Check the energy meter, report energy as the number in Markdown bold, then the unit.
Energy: **699.79** kWh
